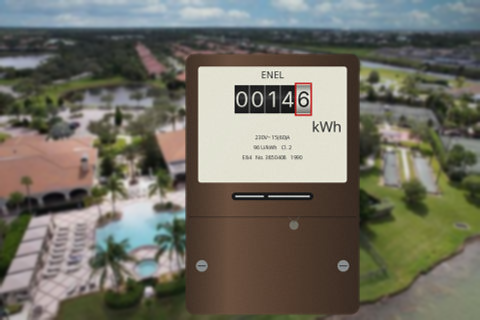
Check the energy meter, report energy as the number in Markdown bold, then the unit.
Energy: **14.6** kWh
